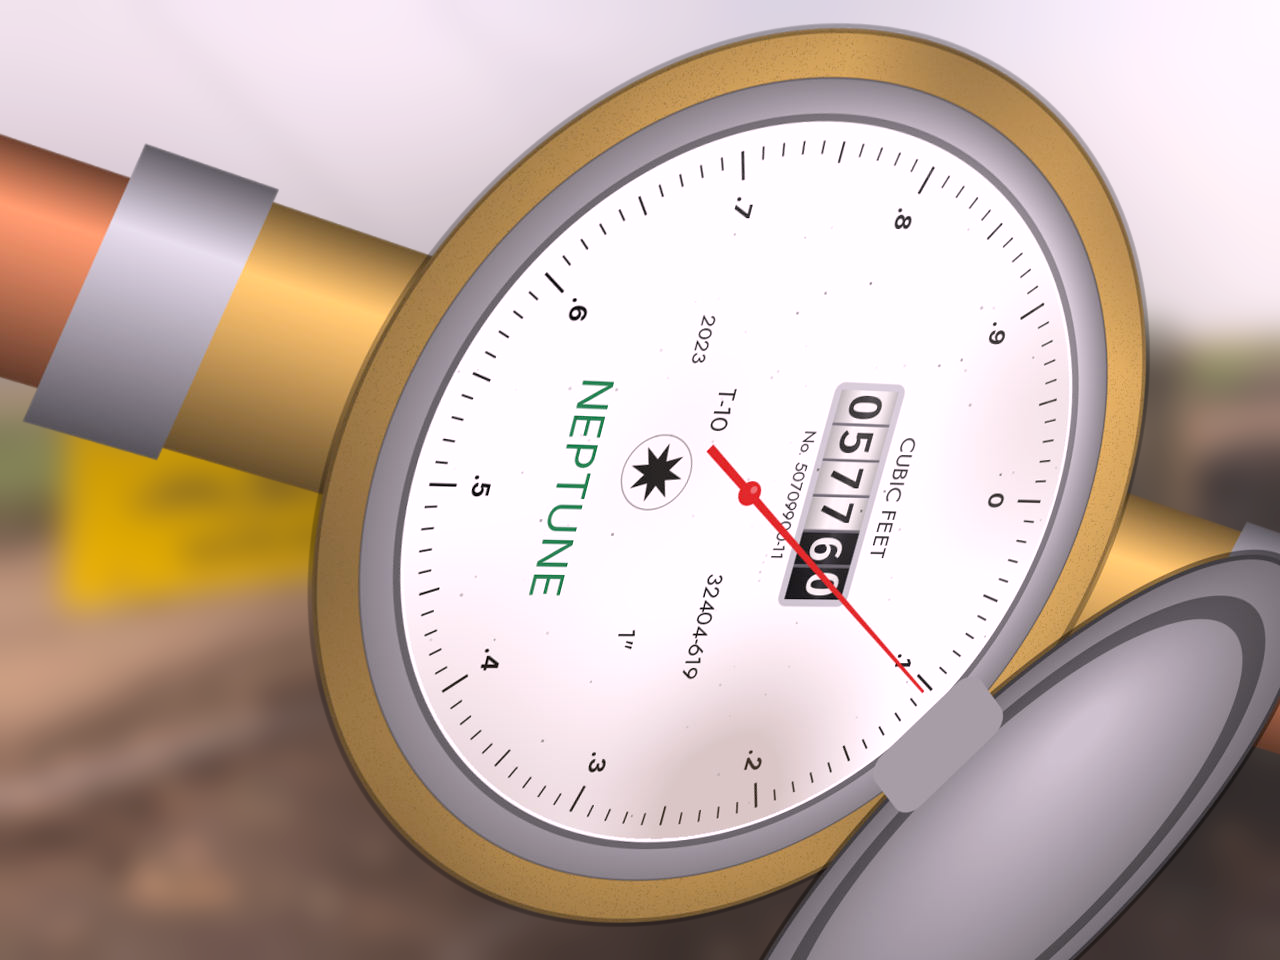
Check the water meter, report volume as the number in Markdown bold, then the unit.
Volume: **57760.10** ft³
